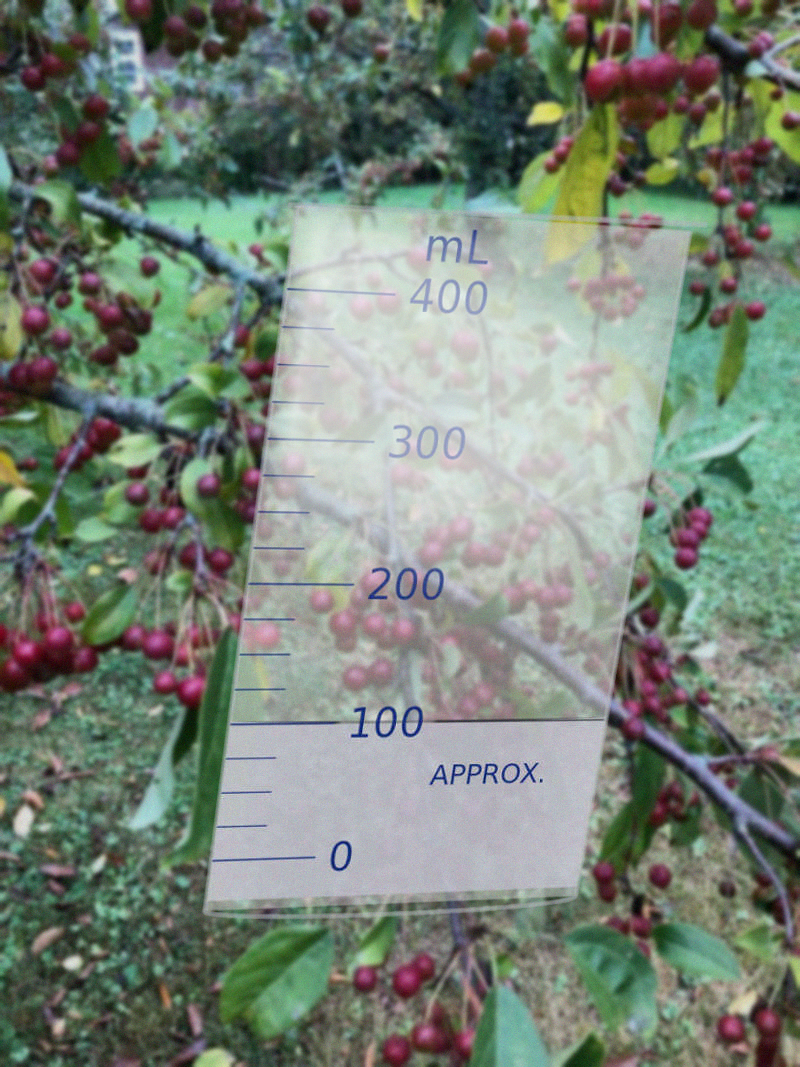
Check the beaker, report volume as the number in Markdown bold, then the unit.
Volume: **100** mL
